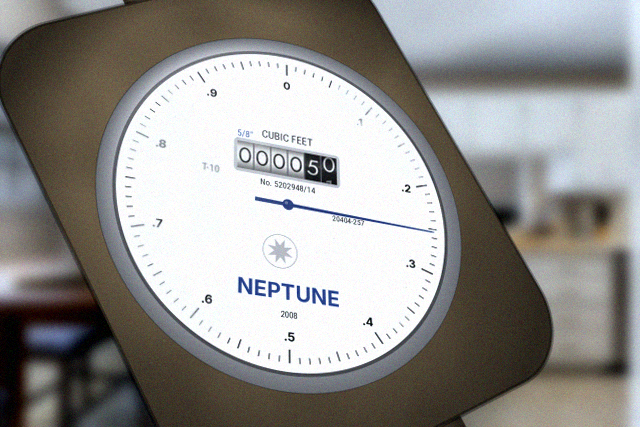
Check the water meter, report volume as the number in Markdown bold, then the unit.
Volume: **50.25** ft³
